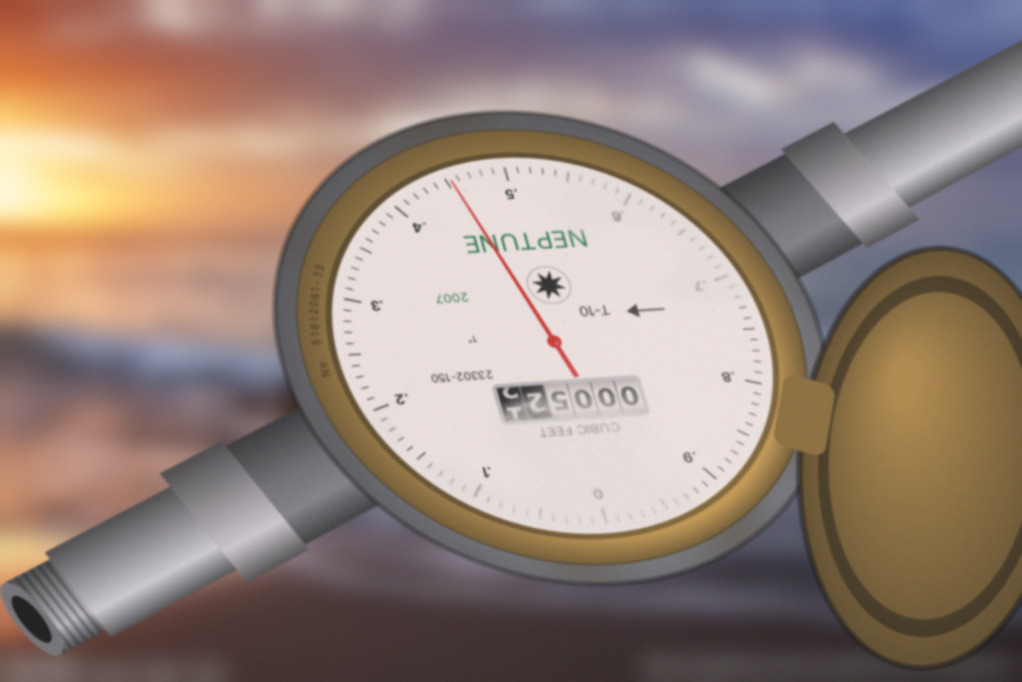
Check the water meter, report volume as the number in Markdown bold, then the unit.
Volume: **521.45** ft³
